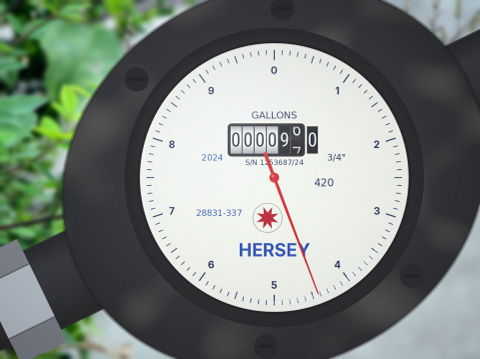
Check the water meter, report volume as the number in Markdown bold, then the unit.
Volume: **964.4** gal
